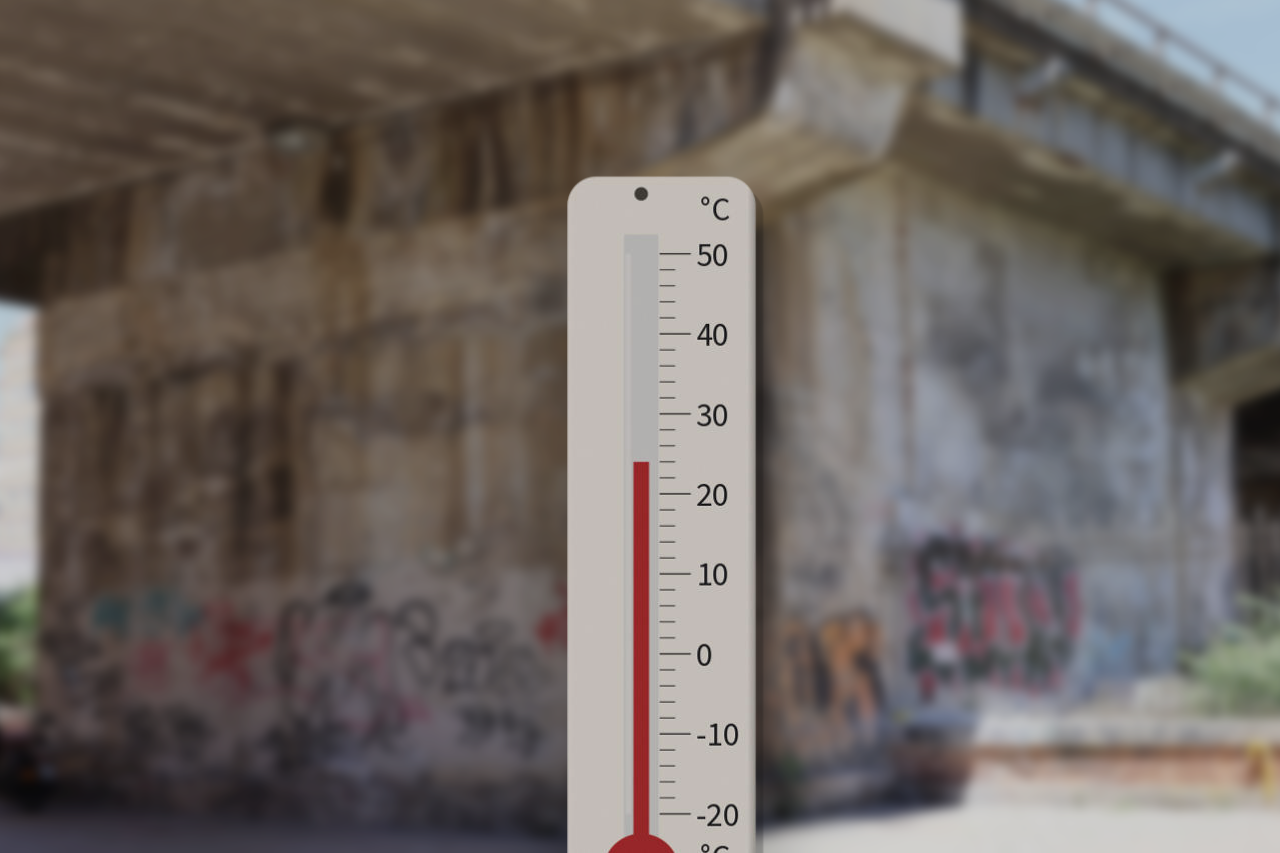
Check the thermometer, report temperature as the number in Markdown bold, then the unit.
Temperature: **24** °C
